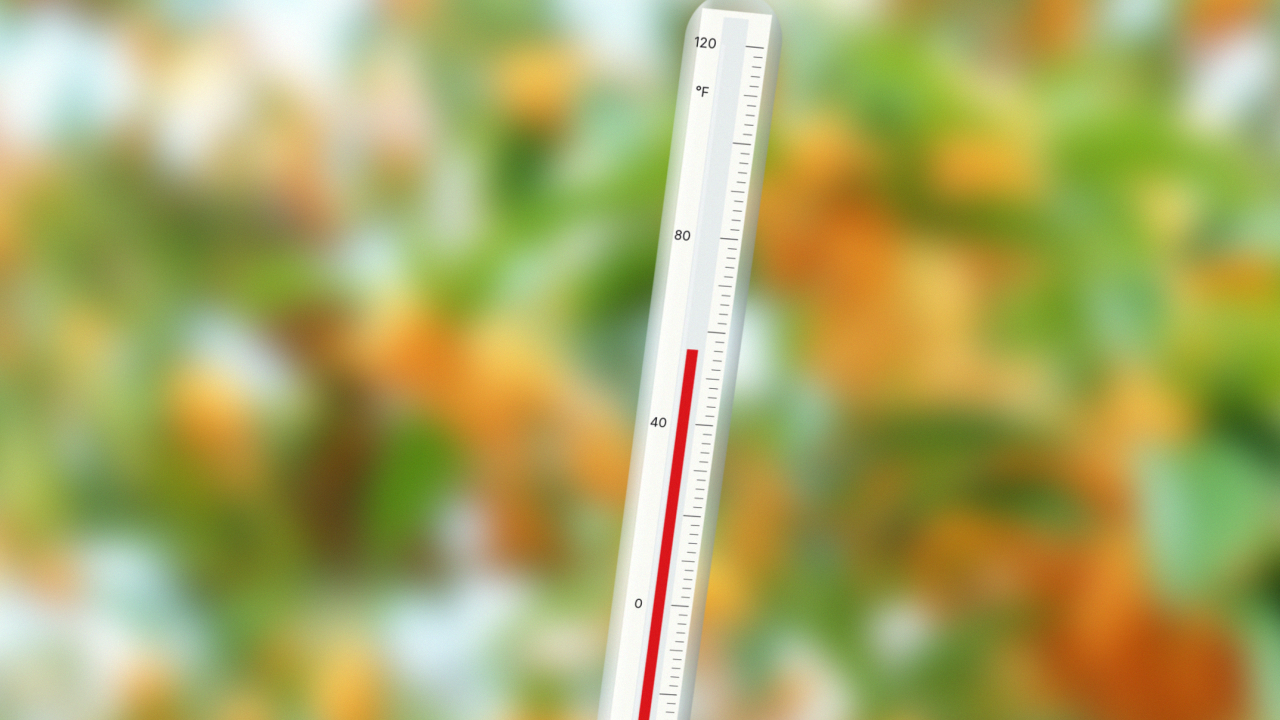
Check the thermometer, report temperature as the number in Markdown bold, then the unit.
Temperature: **56** °F
